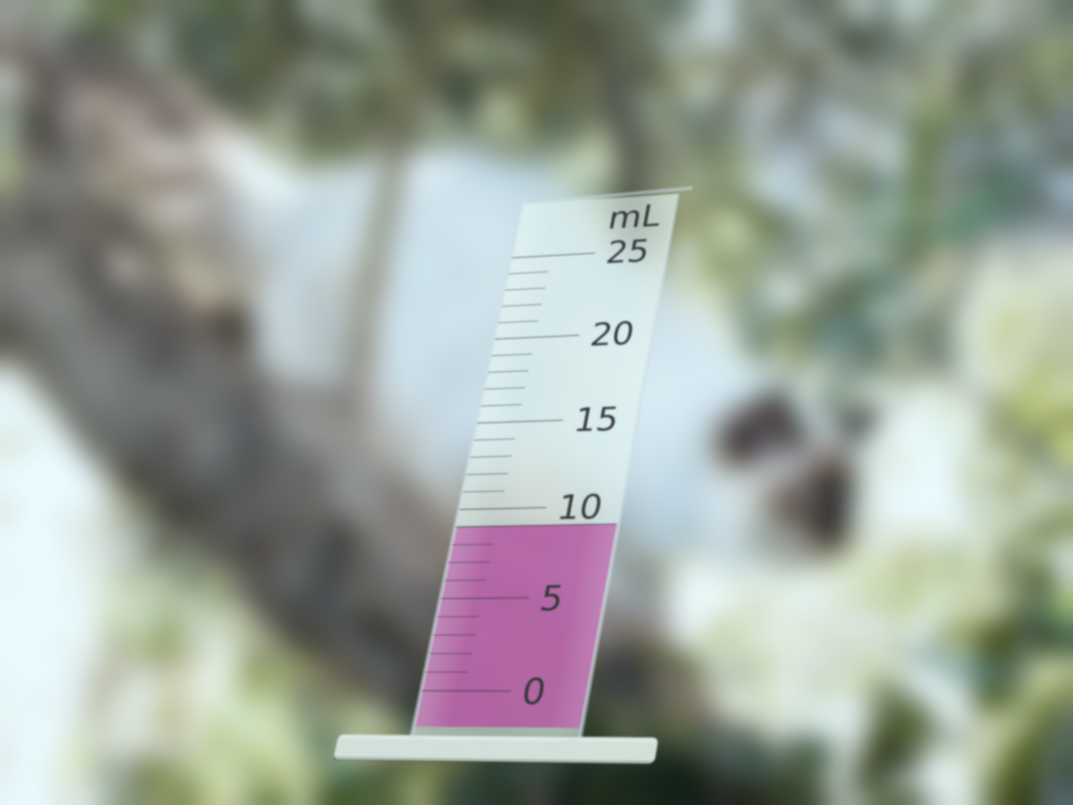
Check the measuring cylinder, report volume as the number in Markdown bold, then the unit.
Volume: **9** mL
